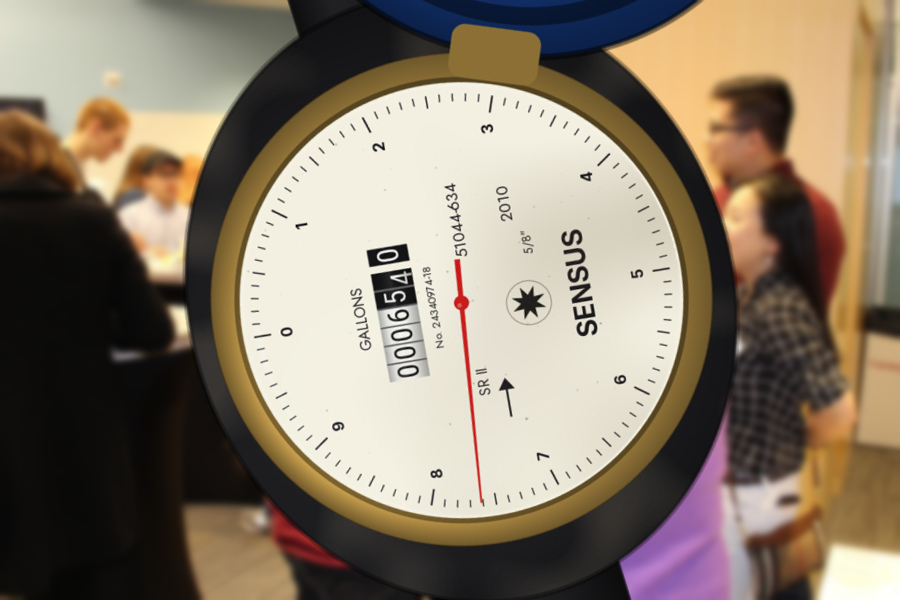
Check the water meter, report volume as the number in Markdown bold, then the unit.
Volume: **6537.6** gal
